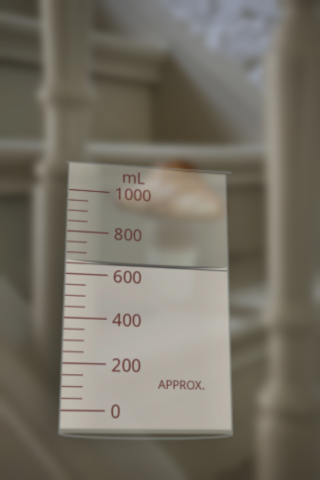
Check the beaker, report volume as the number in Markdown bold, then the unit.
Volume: **650** mL
